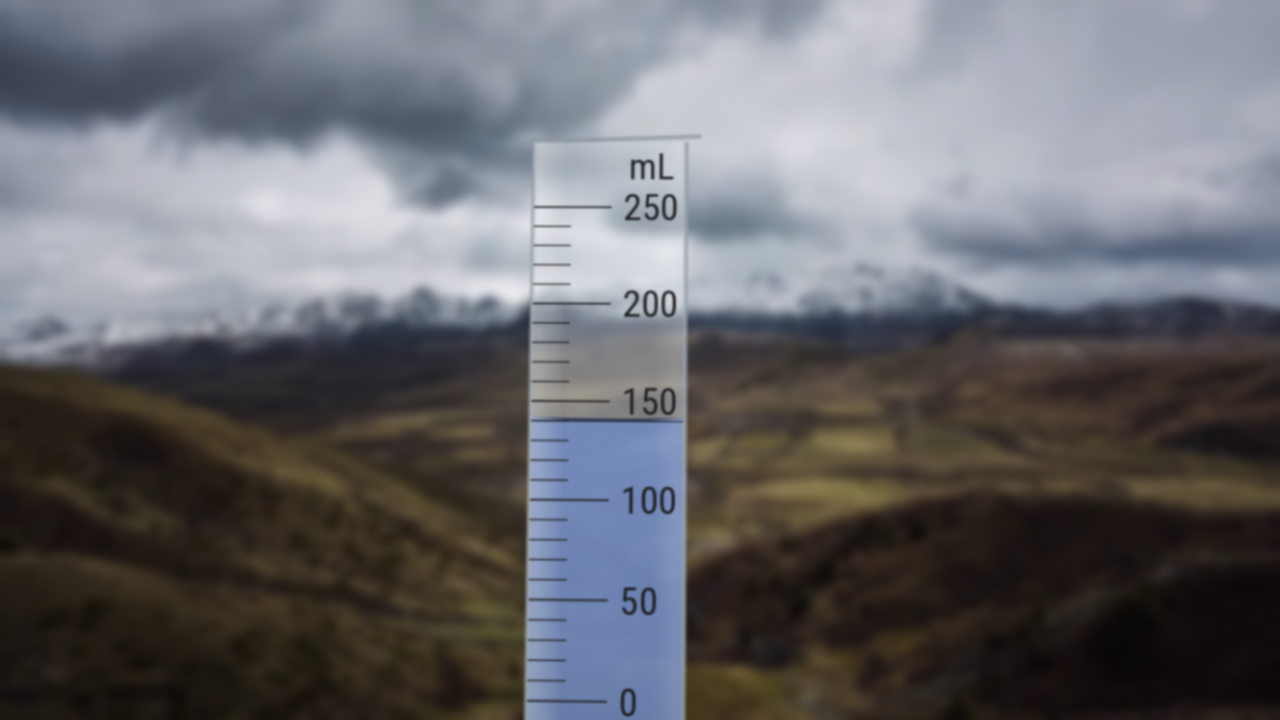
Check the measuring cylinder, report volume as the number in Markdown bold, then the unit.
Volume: **140** mL
